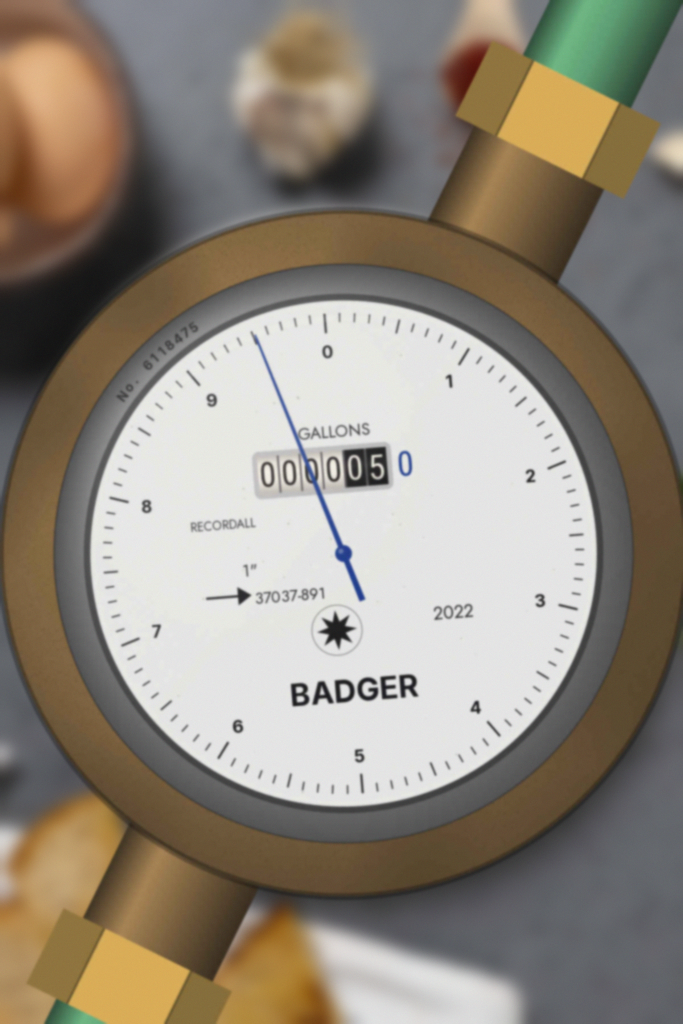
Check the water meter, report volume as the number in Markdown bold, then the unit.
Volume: **49.5** gal
